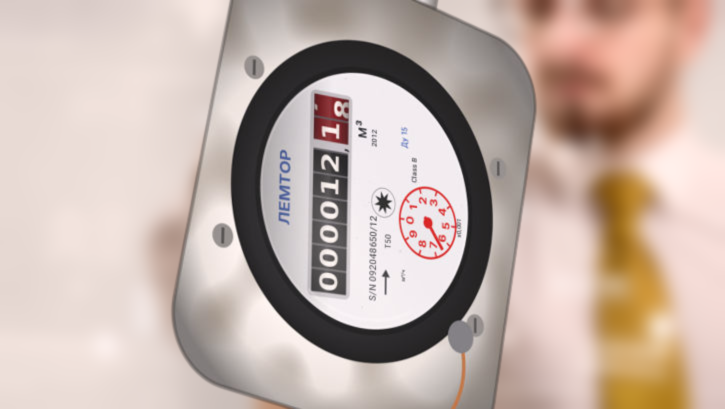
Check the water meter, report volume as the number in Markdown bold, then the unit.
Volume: **12.176** m³
